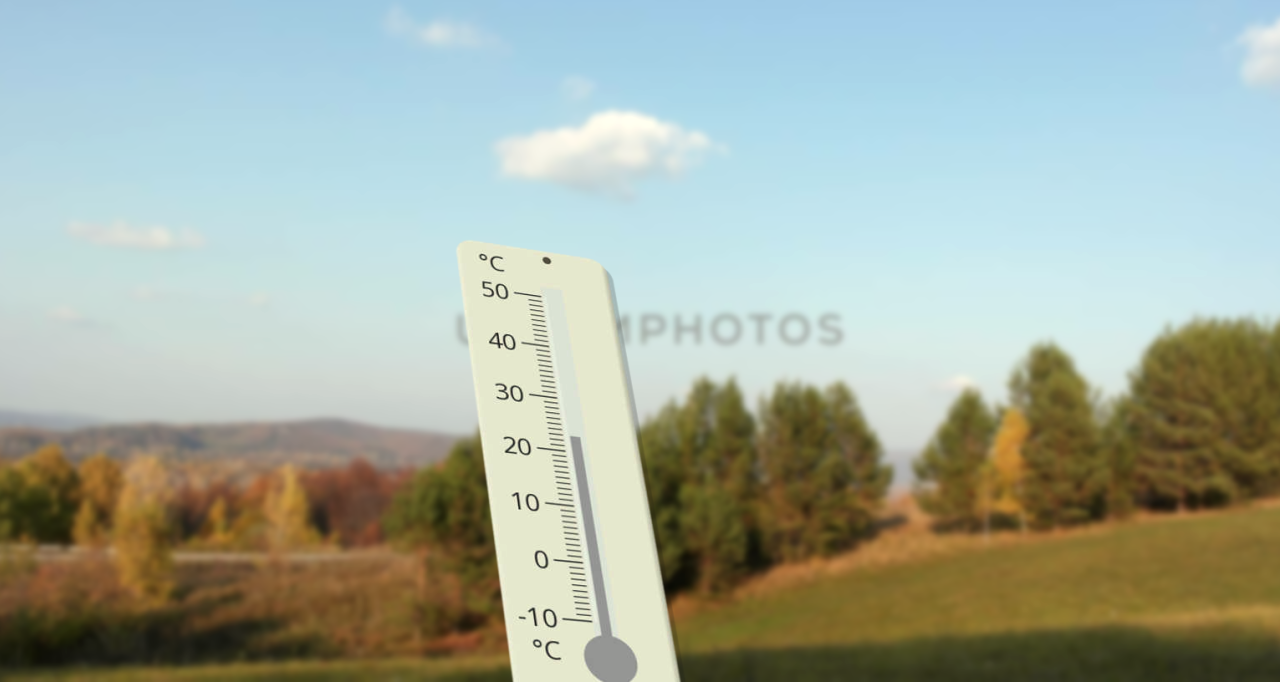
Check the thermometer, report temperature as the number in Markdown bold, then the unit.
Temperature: **23** °C
